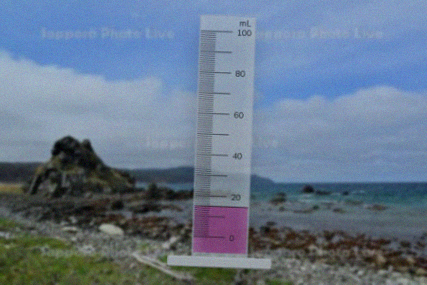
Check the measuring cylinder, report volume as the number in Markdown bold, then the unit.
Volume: **15** mL
